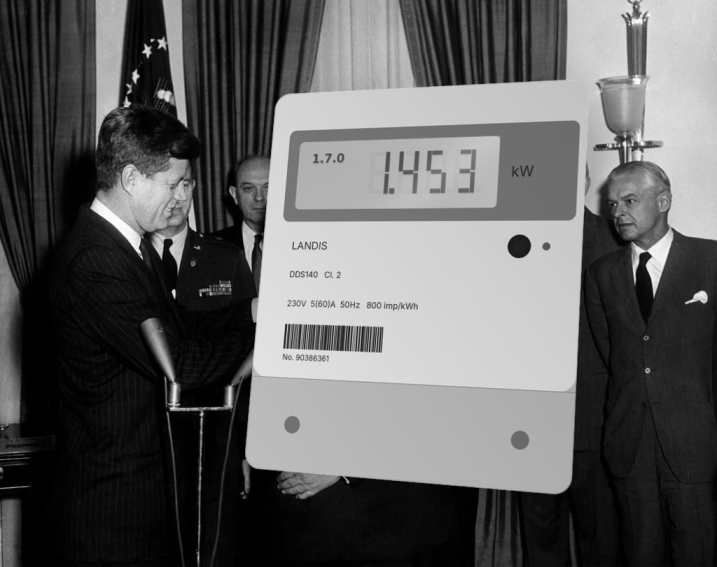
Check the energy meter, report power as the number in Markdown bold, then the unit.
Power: **1.453** kW
